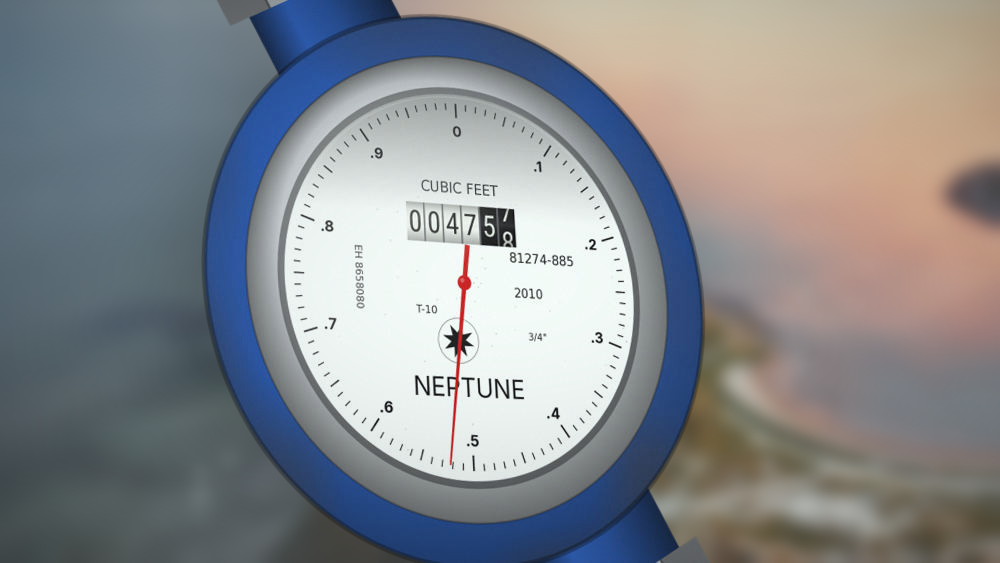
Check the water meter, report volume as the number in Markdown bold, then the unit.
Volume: **4757.52** ft³
